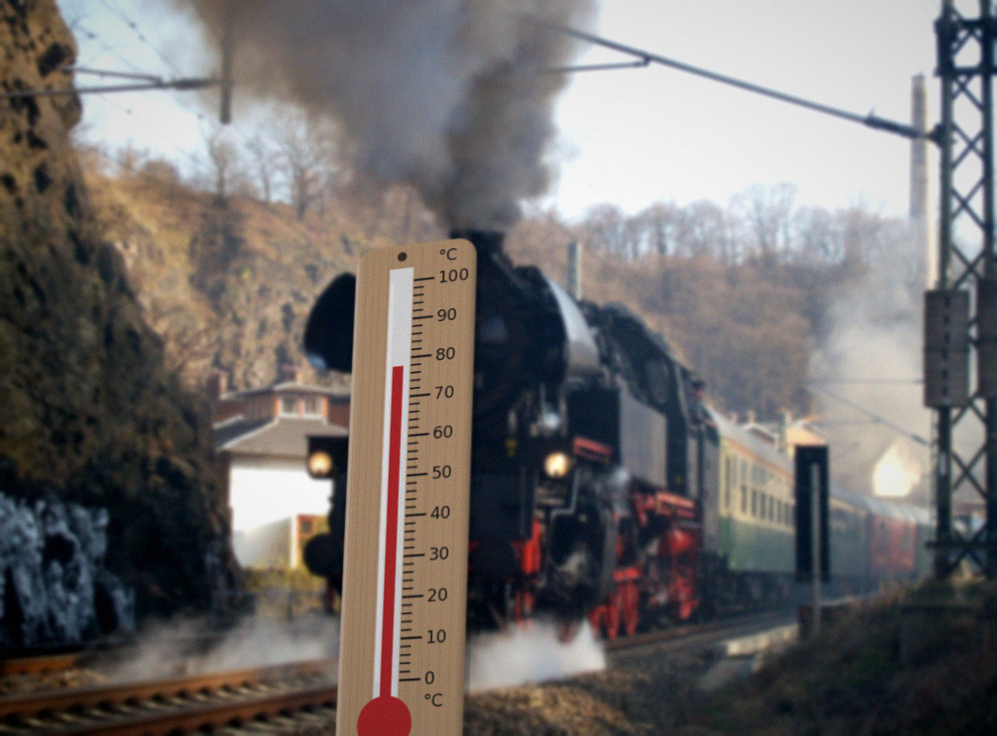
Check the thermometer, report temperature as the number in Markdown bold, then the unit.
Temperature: **78** °C
